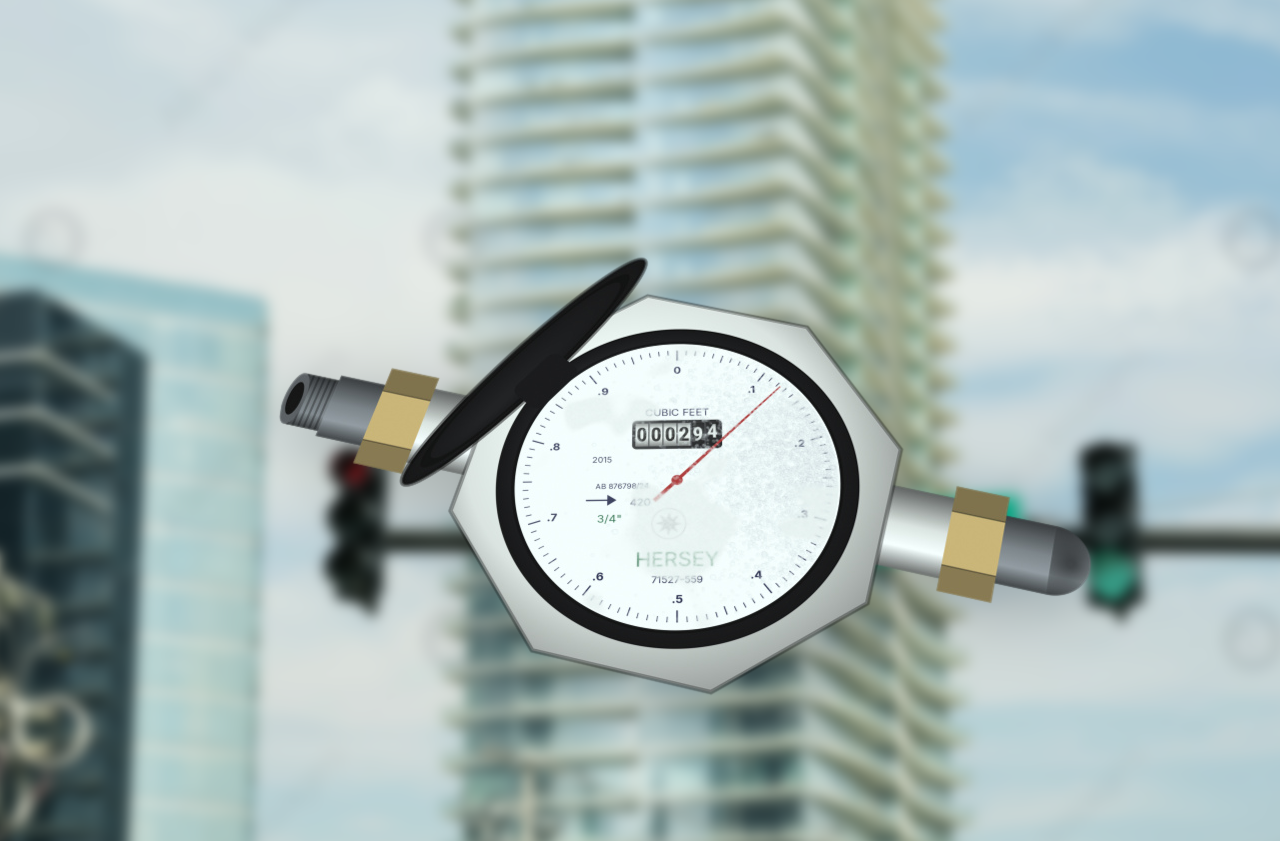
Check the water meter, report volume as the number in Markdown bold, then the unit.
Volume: **294.12** ft³
